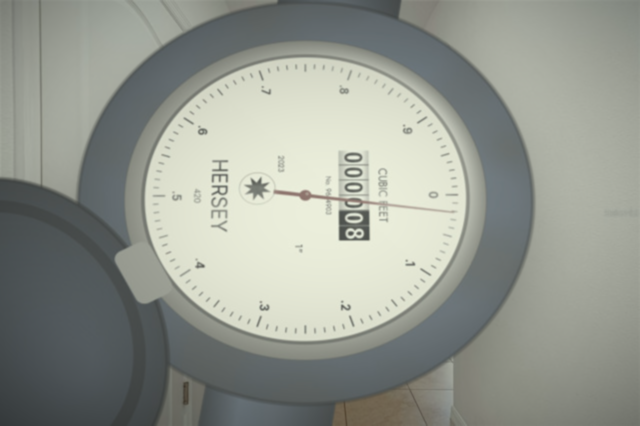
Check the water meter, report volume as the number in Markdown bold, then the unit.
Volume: **8.02** ft³
